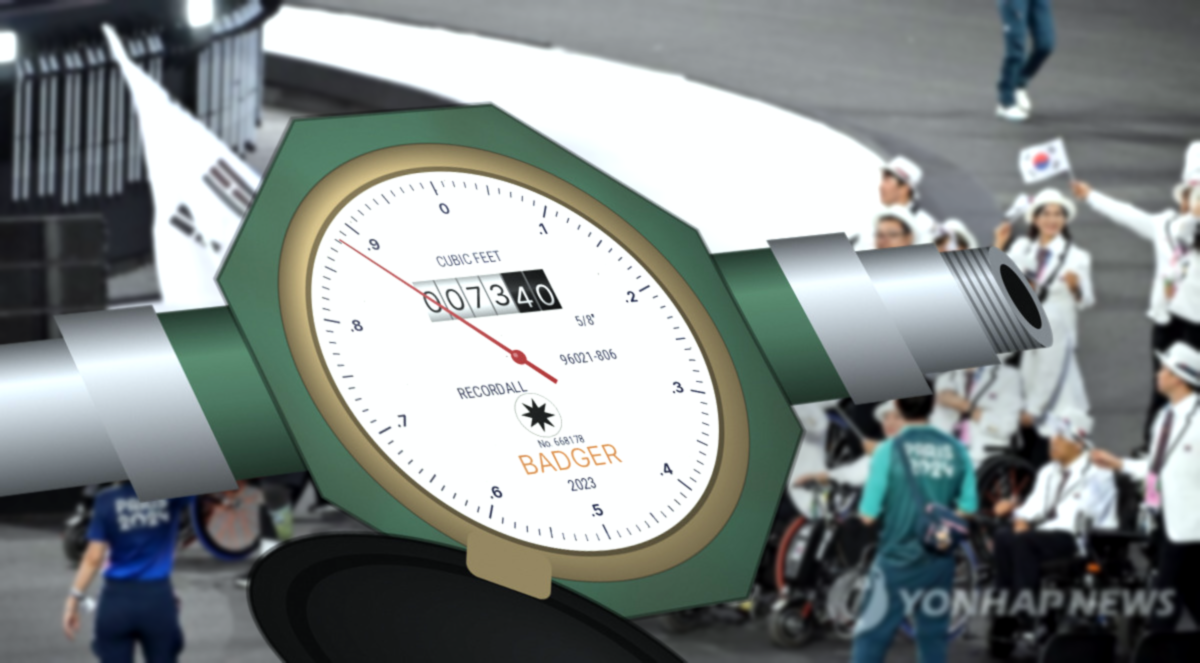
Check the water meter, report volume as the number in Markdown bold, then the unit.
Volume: **7339.88** ft³
